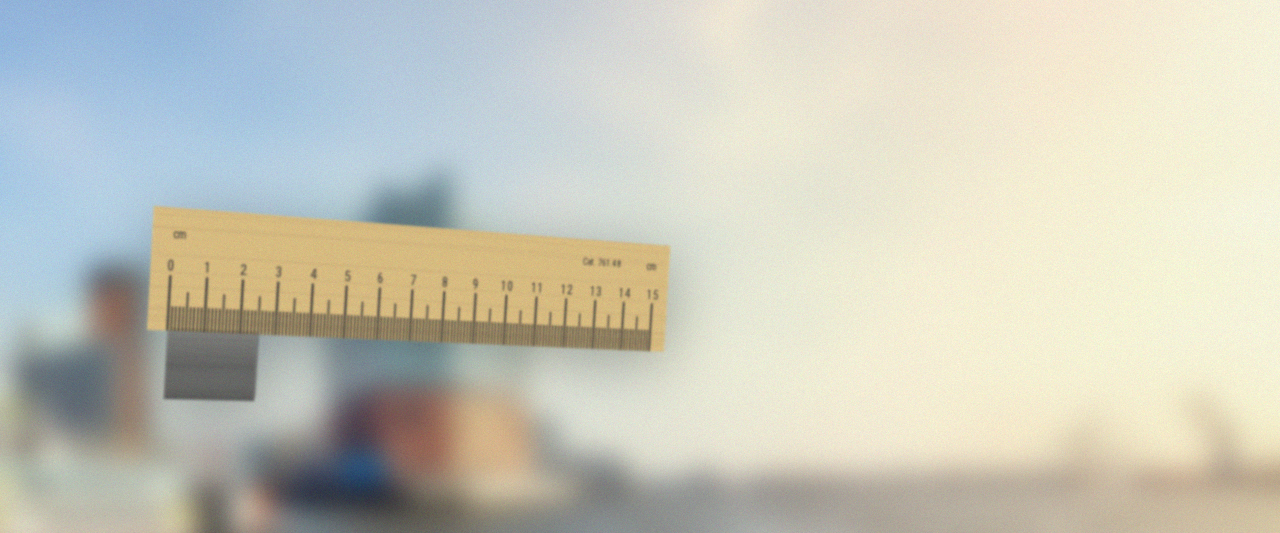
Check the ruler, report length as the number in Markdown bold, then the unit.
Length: **2.5** cm
